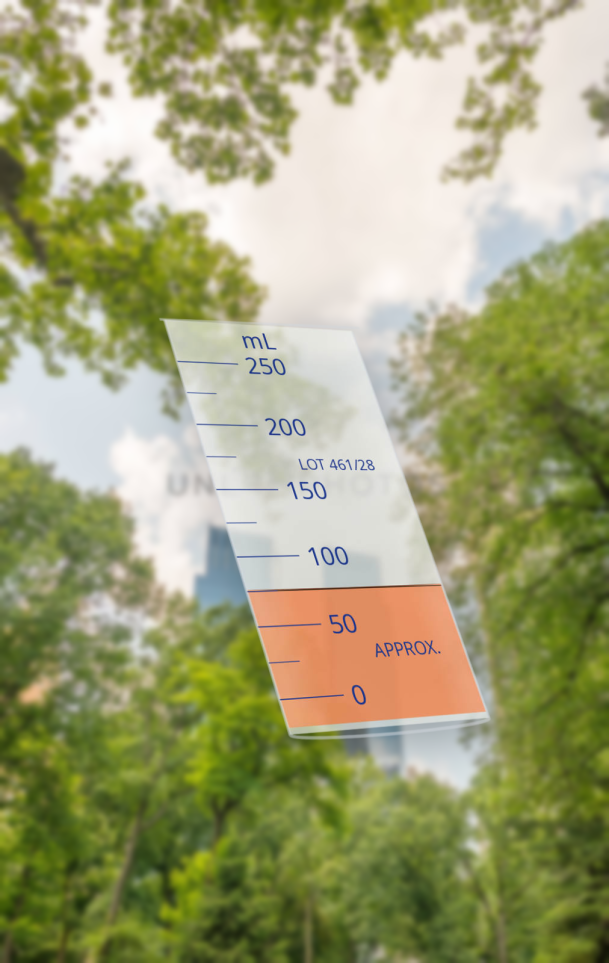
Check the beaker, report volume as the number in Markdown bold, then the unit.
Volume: **75** mL
